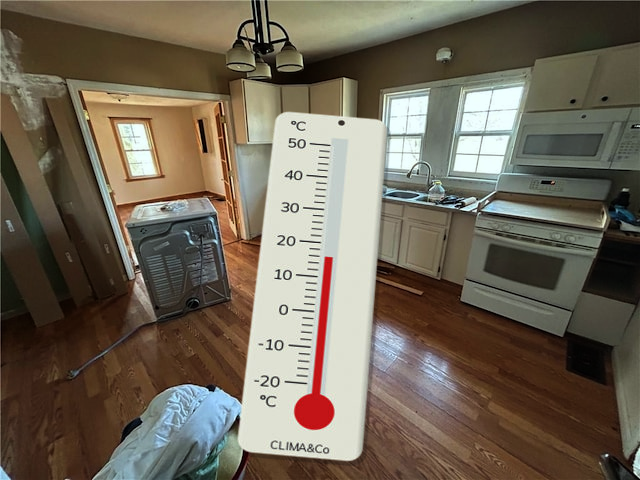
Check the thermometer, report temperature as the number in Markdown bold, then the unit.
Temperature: **16** °C
